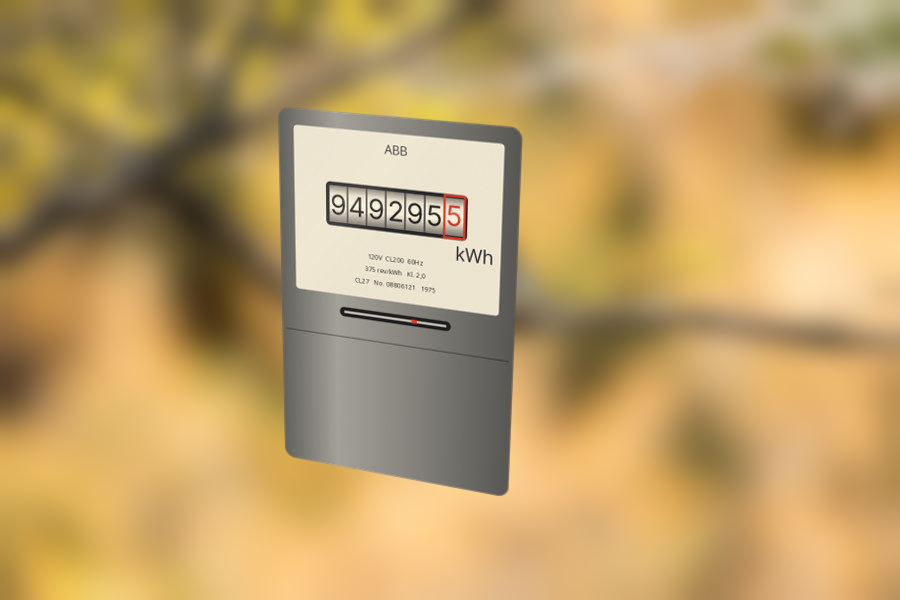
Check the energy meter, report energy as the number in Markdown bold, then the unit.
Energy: **949295.5** kWh
